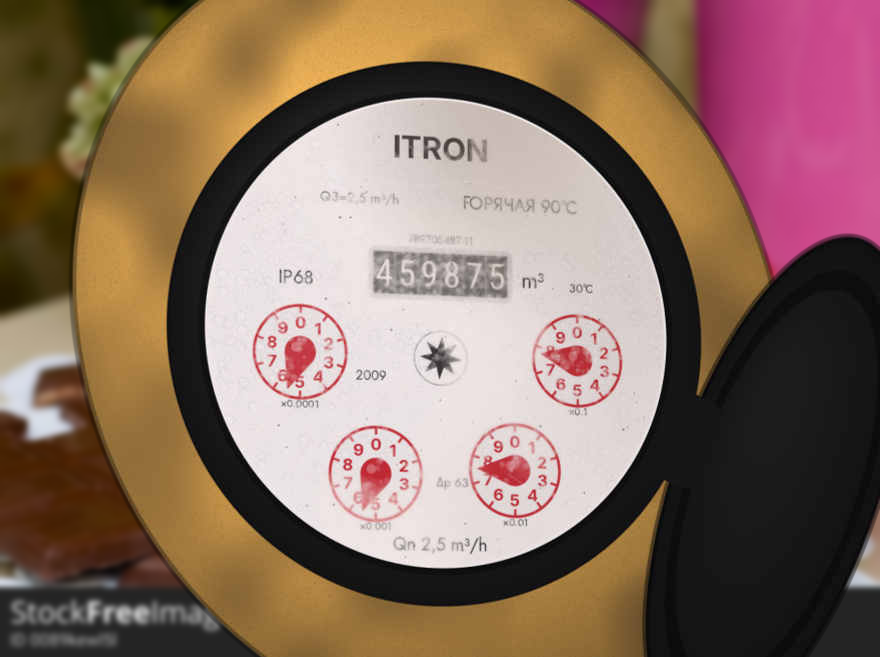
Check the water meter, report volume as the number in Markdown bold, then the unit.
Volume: **459875.7755** m³
